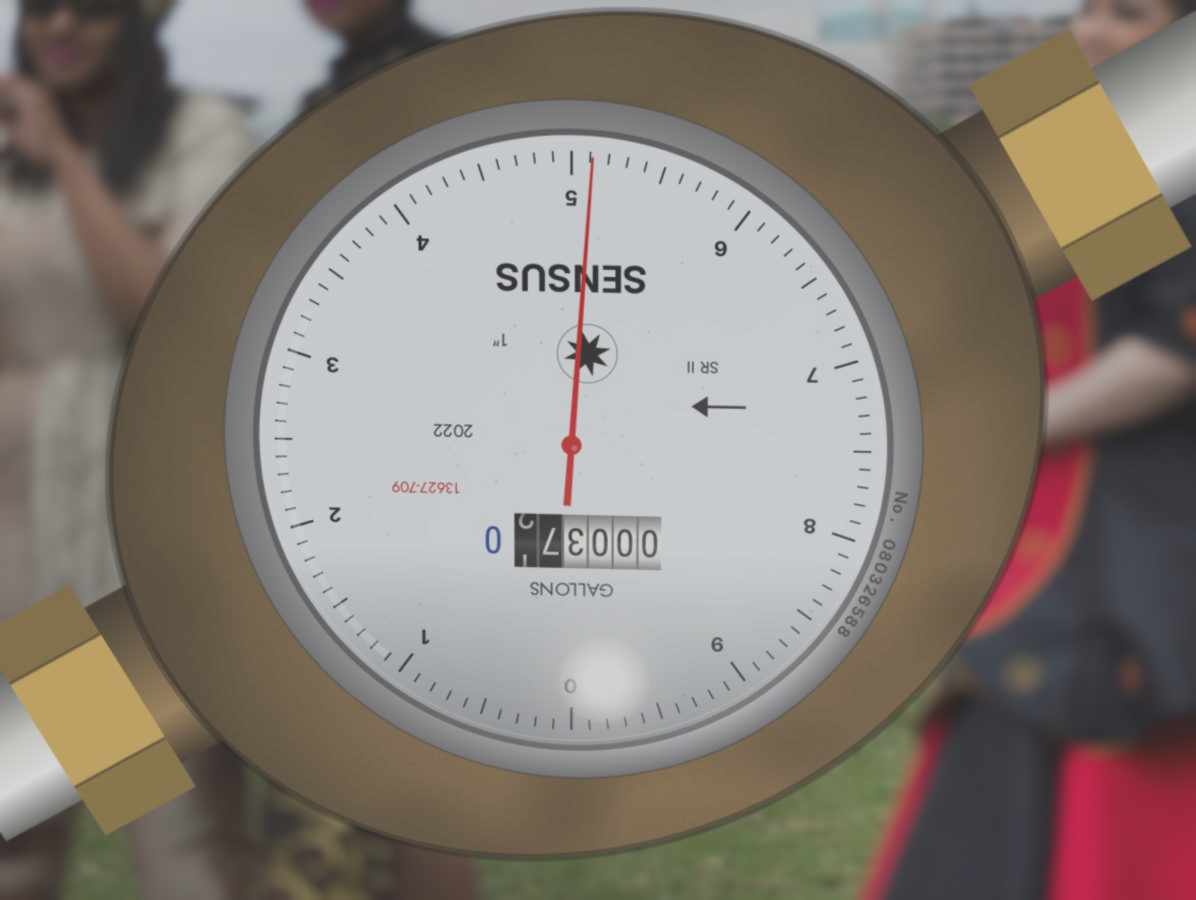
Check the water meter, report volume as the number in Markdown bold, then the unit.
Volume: **3715.1** gal
